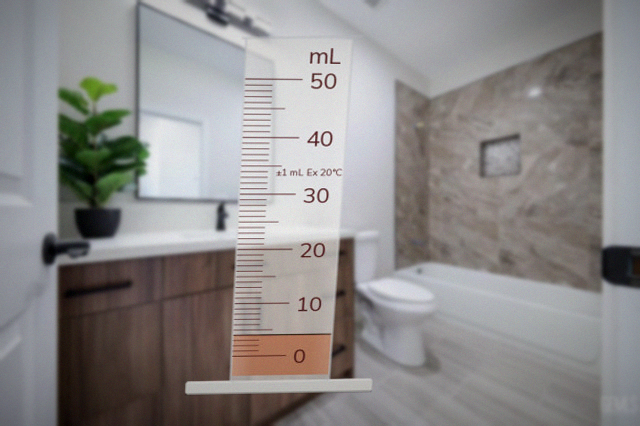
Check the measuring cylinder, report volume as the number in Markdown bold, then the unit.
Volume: **4** mL
